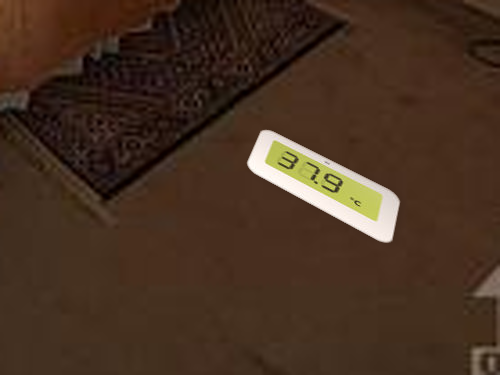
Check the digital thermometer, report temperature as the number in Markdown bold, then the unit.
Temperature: **37.9** °C
